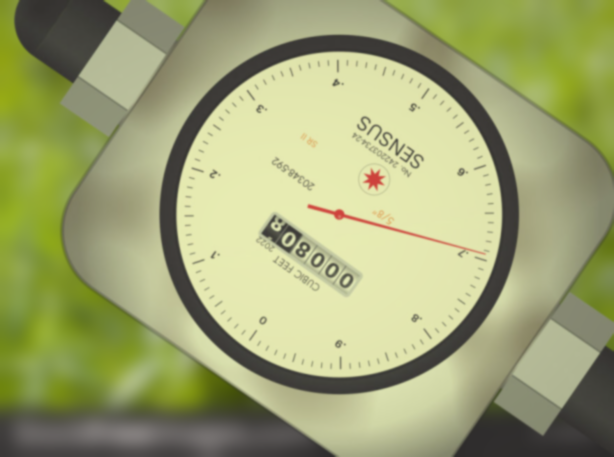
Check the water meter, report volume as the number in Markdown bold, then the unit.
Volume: **807.69** ft³
